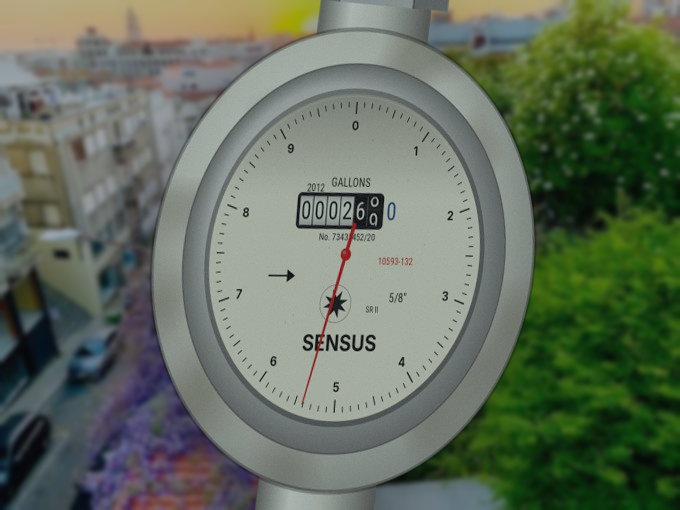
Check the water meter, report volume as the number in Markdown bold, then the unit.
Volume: **2685.4** gal
